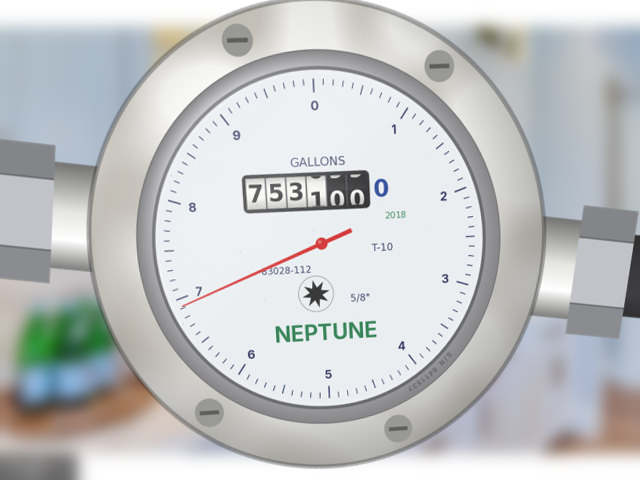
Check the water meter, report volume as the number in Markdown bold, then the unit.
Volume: **7530996.9** gal
